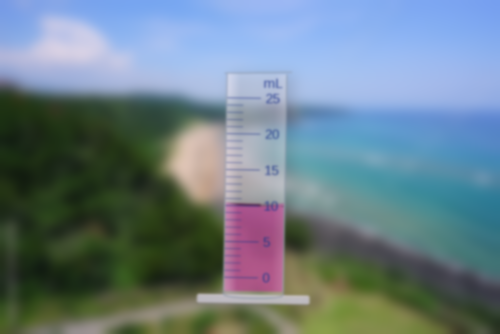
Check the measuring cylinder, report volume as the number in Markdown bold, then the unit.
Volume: **10** mL
